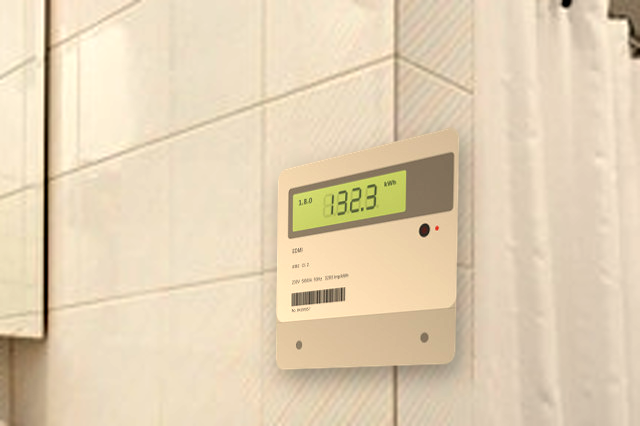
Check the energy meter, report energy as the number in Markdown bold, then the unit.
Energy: **132.3** kWh
